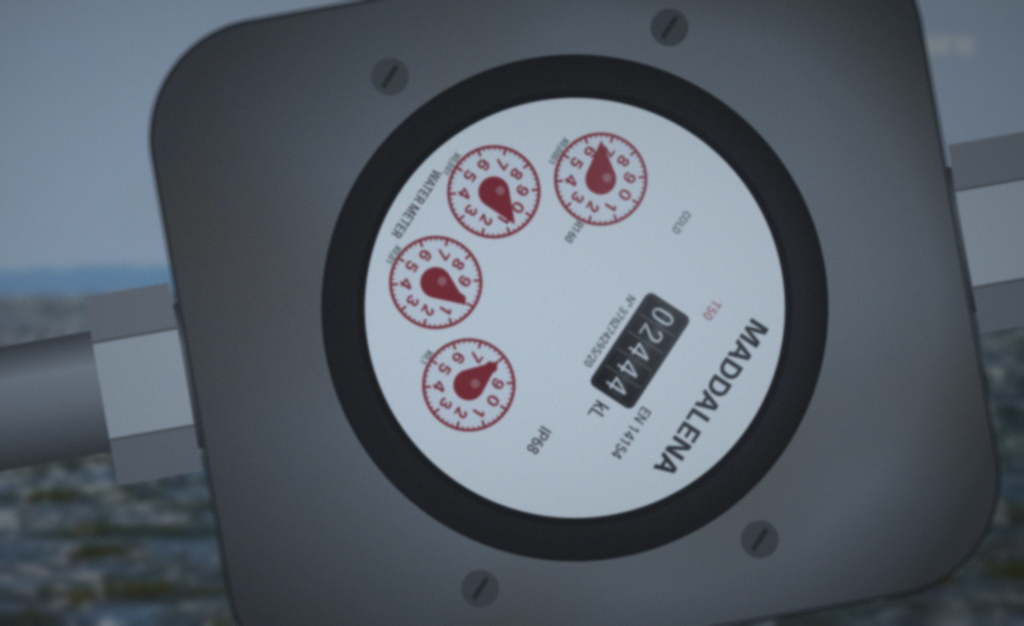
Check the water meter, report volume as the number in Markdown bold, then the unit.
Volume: **2444.8006** kL
